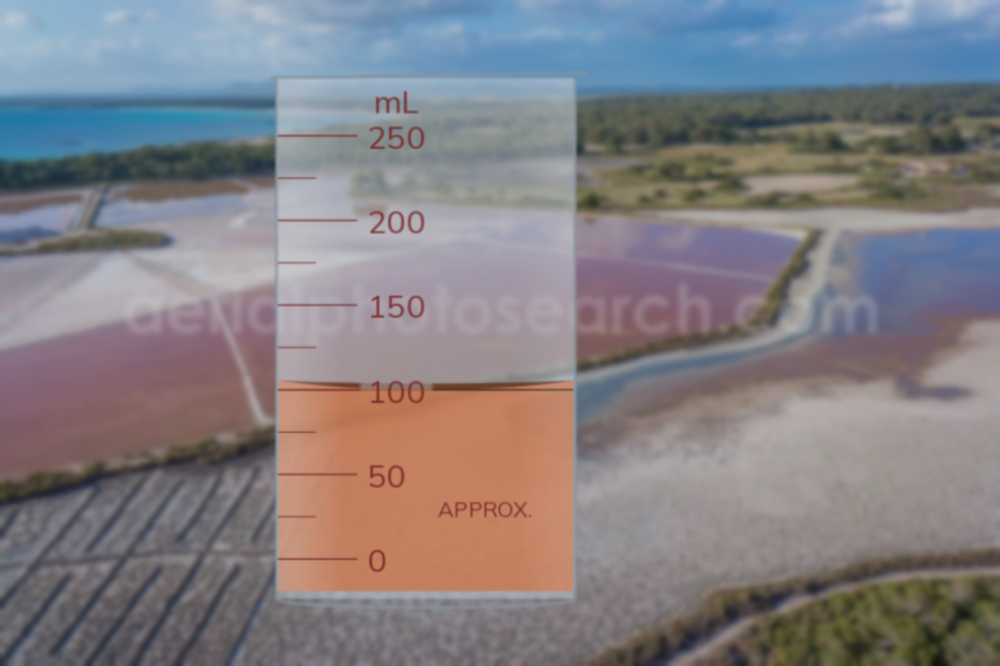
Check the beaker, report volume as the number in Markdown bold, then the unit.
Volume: **100** mL
